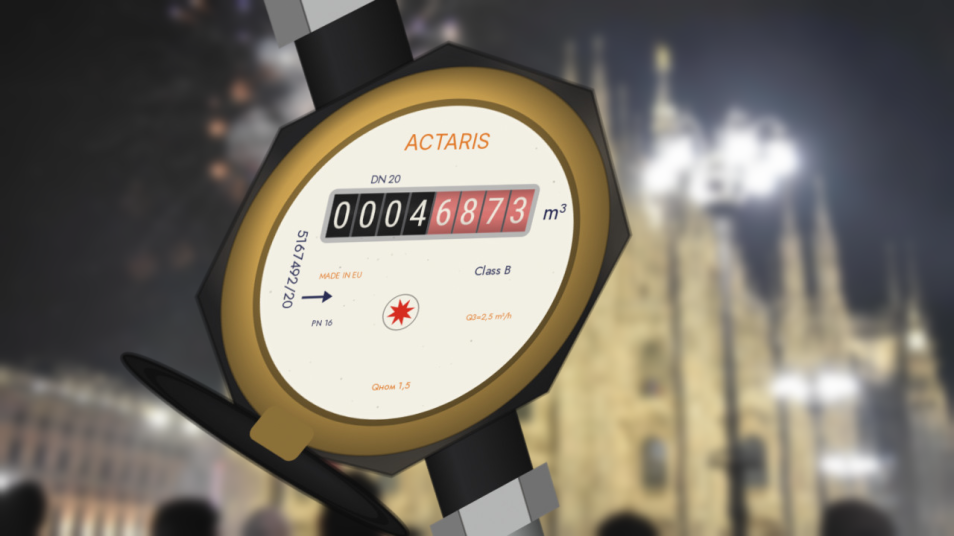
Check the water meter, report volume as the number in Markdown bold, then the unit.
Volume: **4.6873** m³
